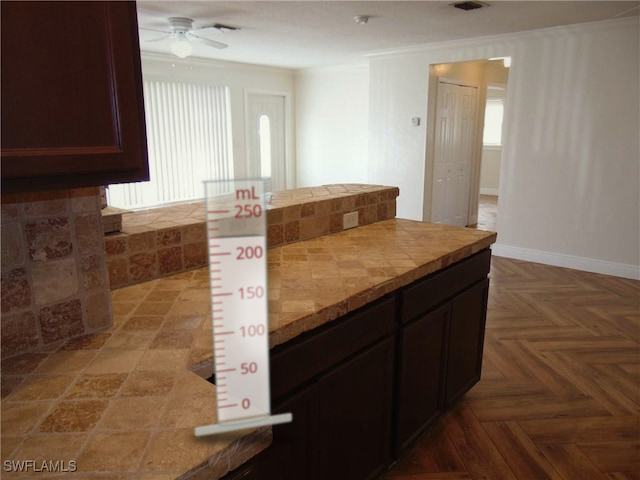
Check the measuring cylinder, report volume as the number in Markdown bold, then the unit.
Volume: **220** mL
